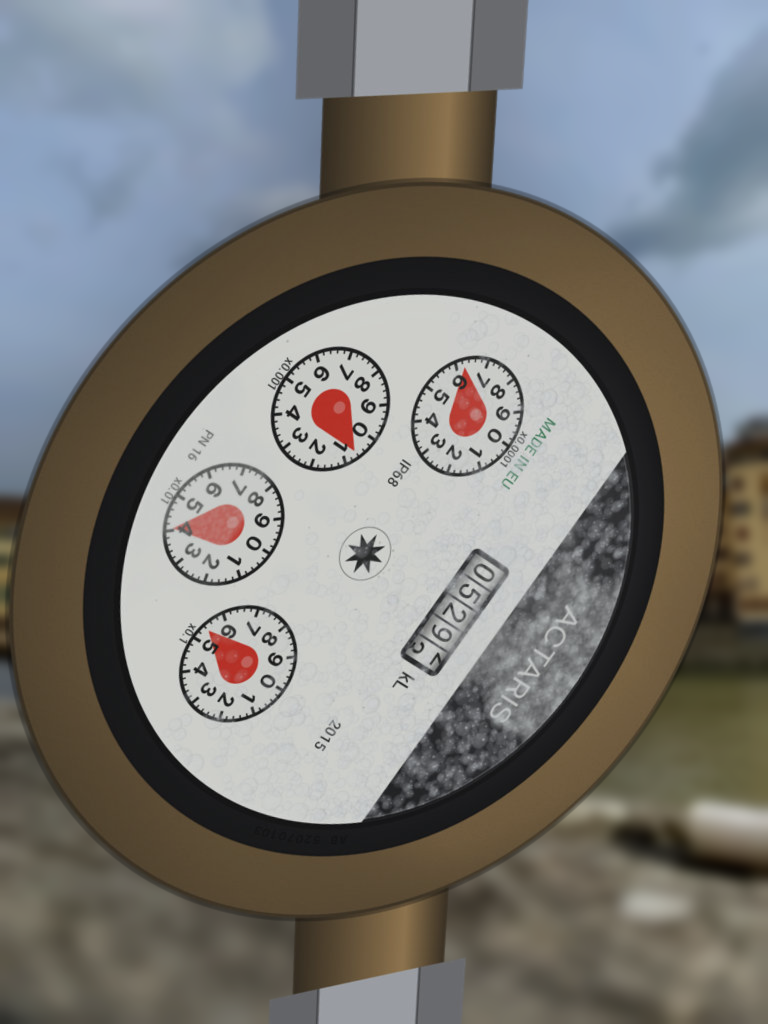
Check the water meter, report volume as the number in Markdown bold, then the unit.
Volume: **5292.5406** kL
